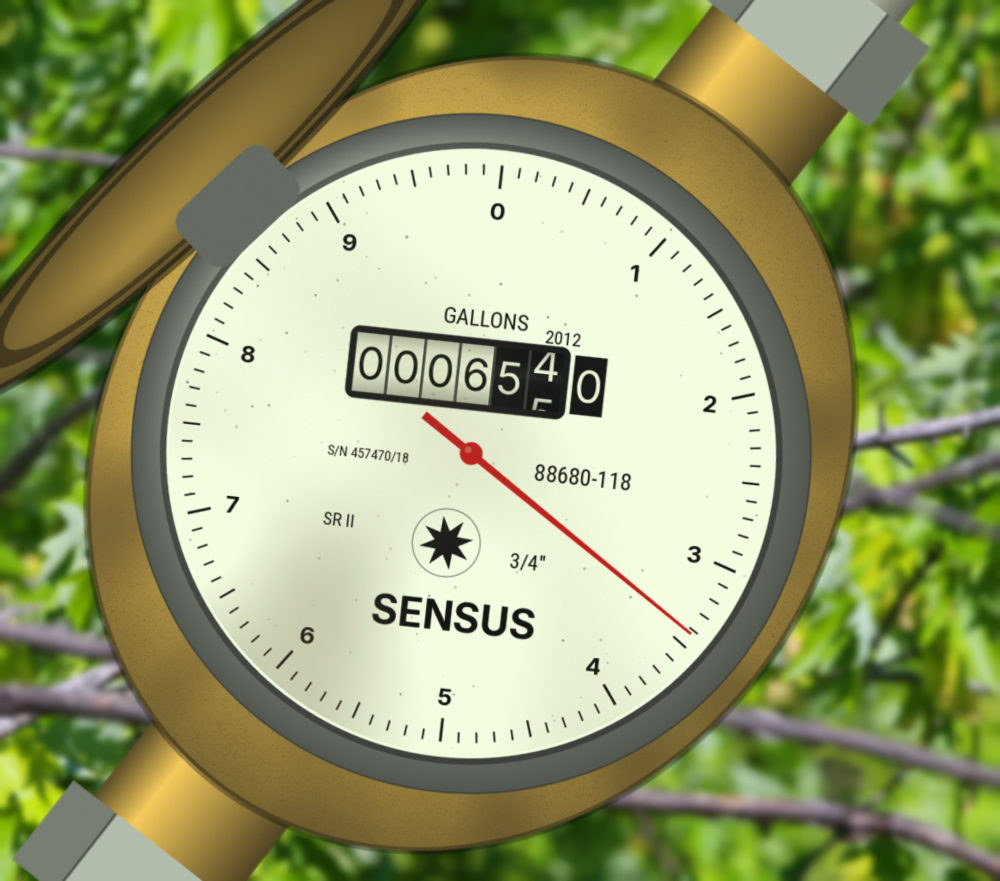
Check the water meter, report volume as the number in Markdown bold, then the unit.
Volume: **6543.4** gal
